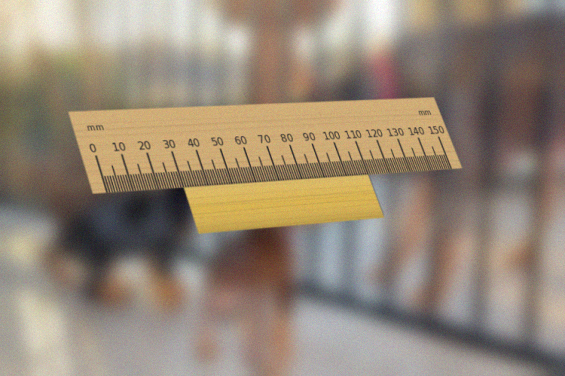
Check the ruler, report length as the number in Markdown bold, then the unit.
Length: **80** mm
